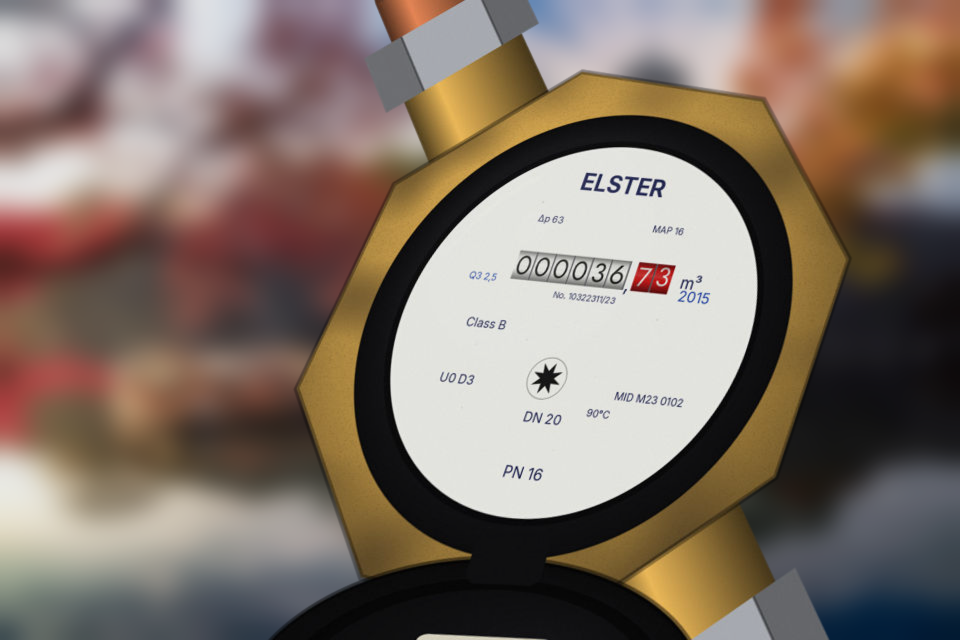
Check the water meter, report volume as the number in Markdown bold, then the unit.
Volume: **36.73** m³
